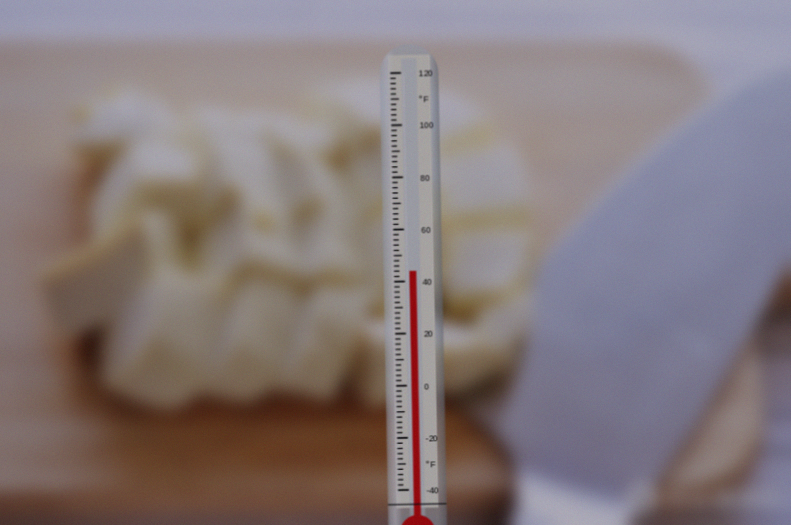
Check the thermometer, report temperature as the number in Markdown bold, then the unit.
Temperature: **44** °F
